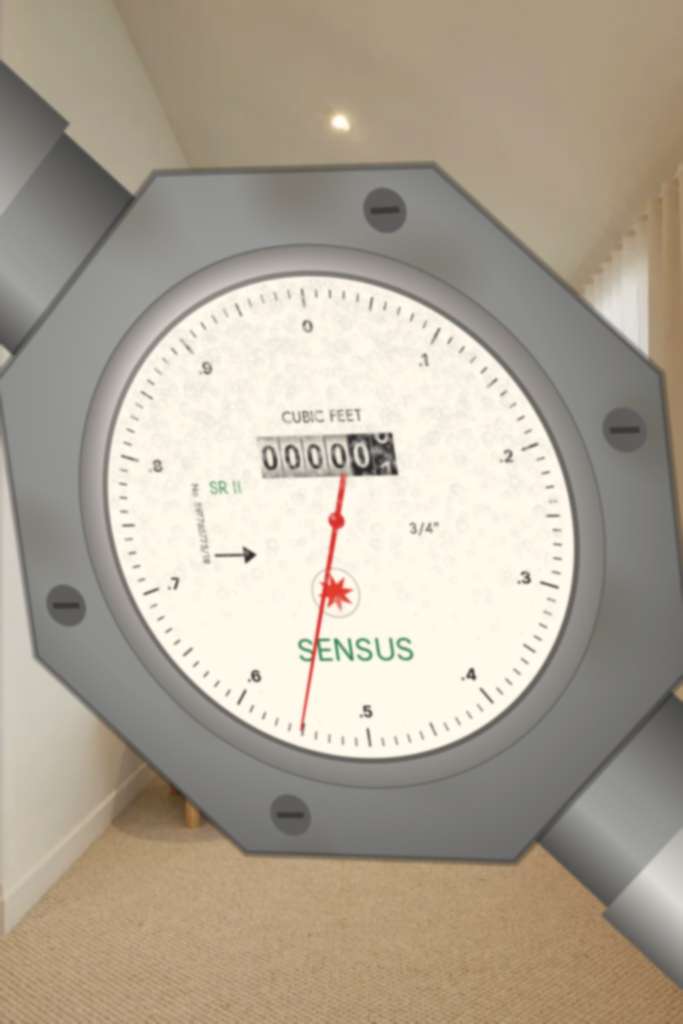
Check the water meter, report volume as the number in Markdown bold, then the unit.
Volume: **0.55** ft³
